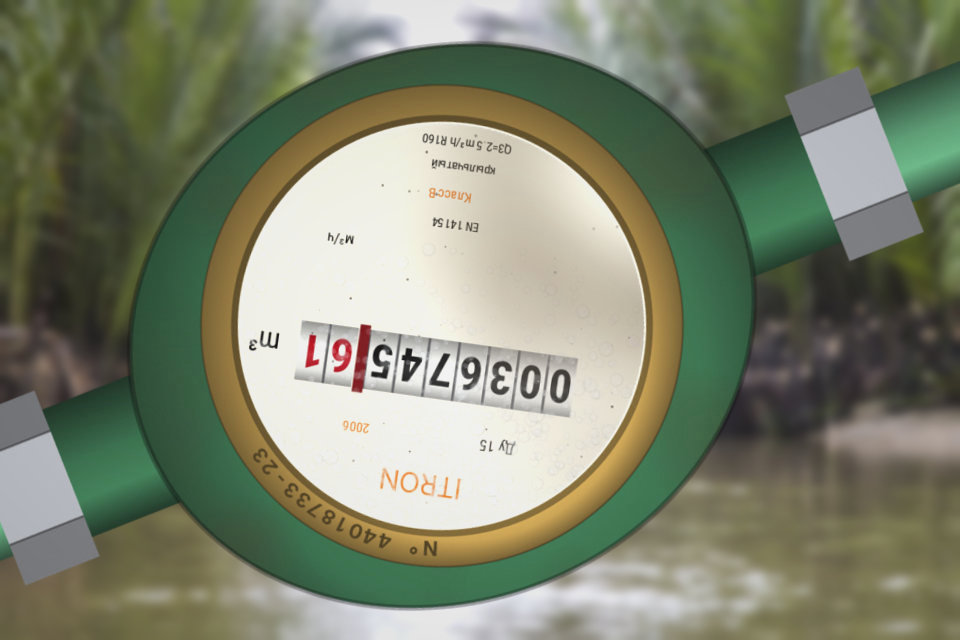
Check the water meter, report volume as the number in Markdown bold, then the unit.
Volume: **36745.61** m³
